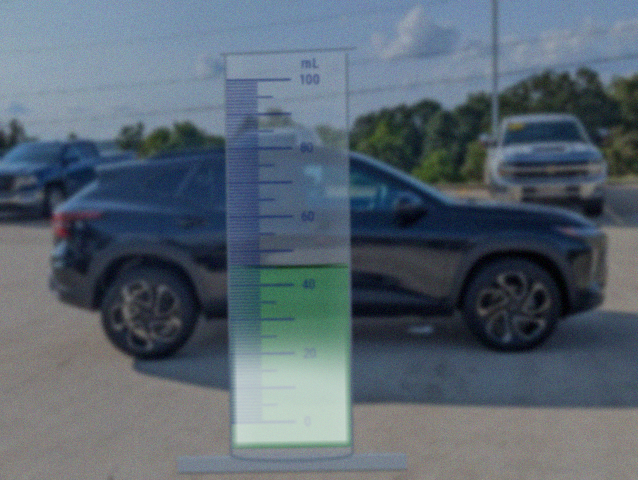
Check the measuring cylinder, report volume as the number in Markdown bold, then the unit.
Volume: **45** mL
